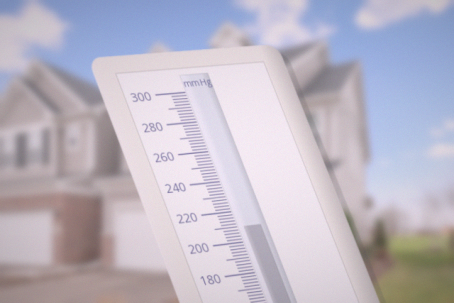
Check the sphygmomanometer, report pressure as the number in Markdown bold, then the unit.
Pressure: **210** mmHg
